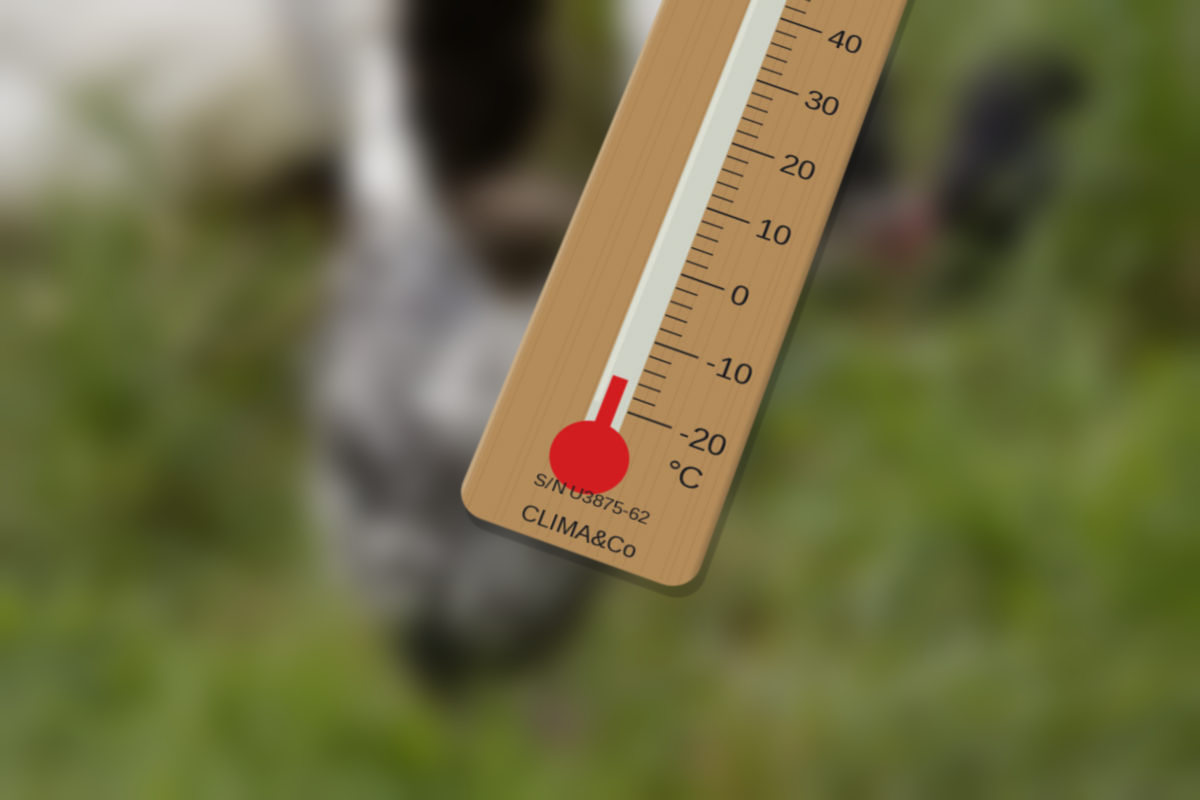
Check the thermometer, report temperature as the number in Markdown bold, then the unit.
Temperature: **-16** °C
